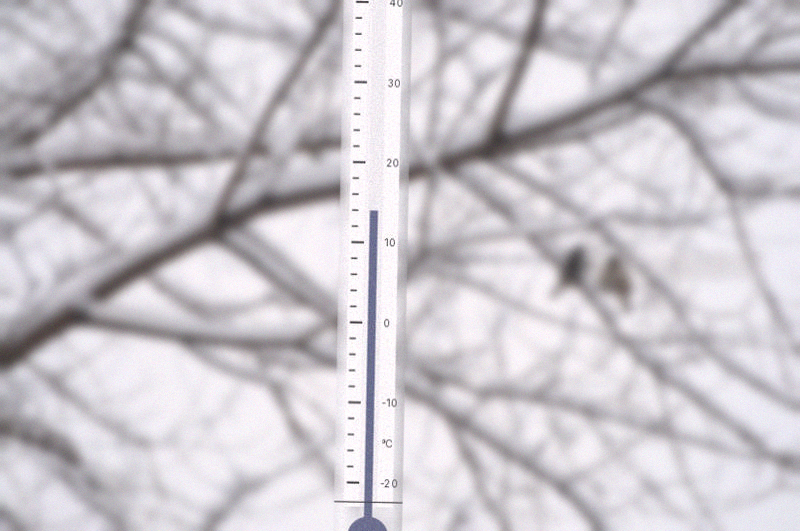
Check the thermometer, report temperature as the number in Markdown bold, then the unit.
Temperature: **14** °C
